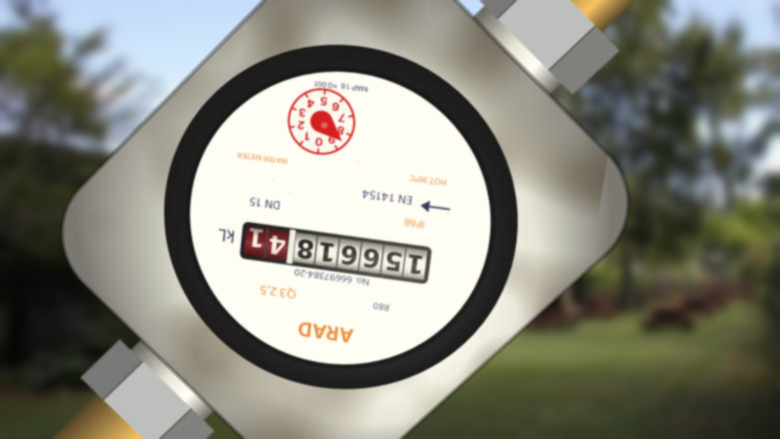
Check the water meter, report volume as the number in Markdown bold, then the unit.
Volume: **156618.408** kL
